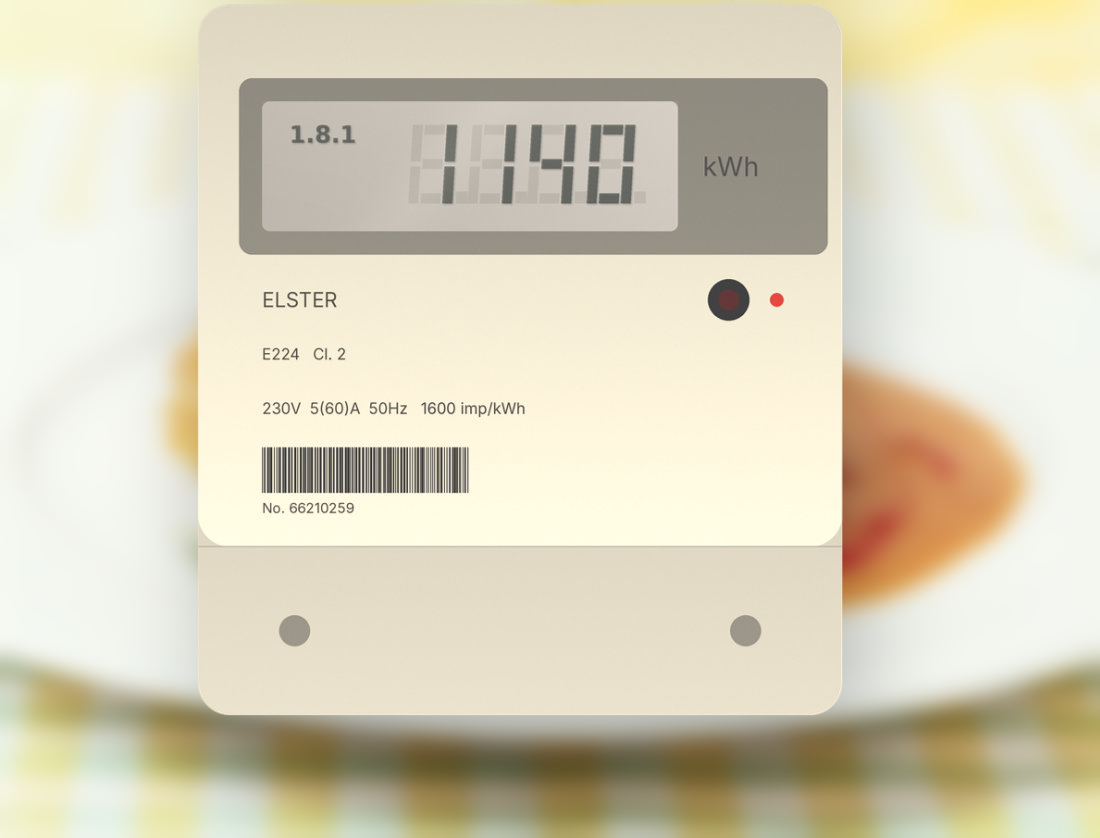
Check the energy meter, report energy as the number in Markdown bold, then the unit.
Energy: **1140** kWh
